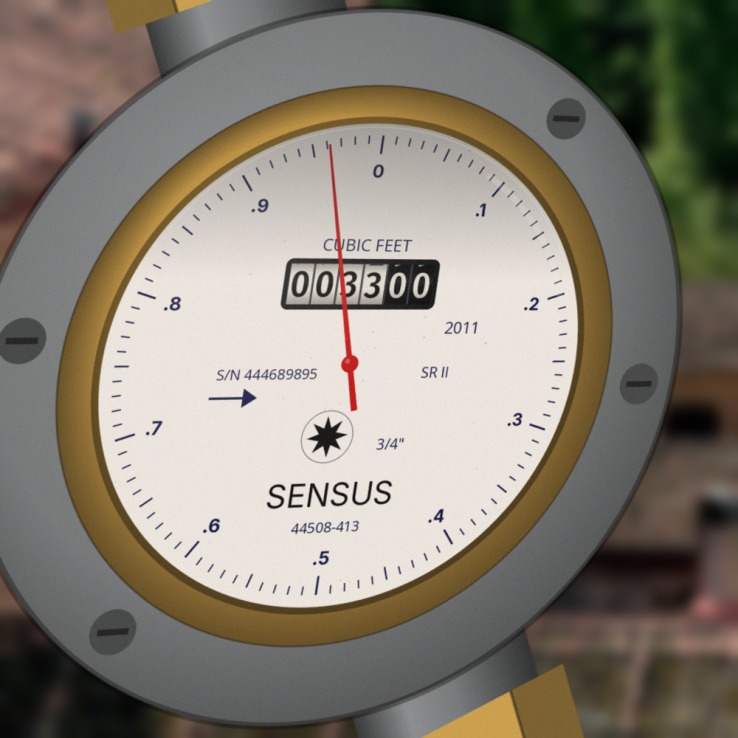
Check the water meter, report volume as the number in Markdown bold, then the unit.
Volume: **3299.96** ft³
